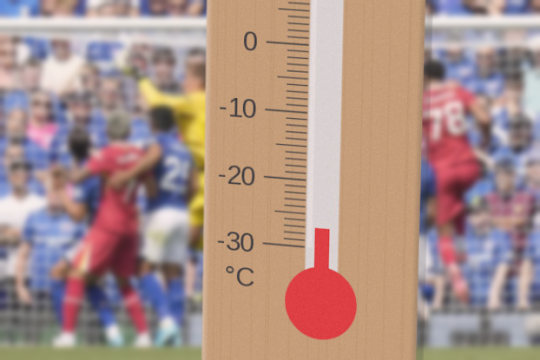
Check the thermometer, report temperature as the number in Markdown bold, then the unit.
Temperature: **-27** °C
